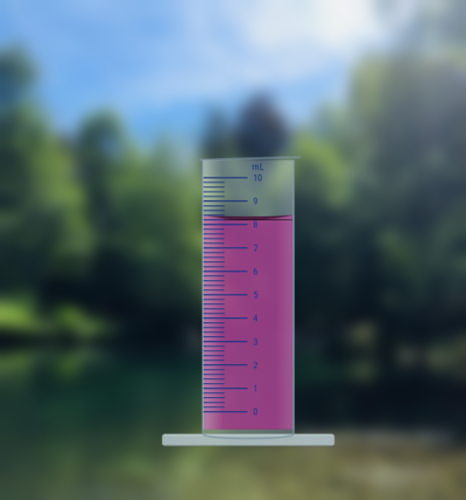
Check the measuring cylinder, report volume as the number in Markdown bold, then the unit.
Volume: **8.2** mL
